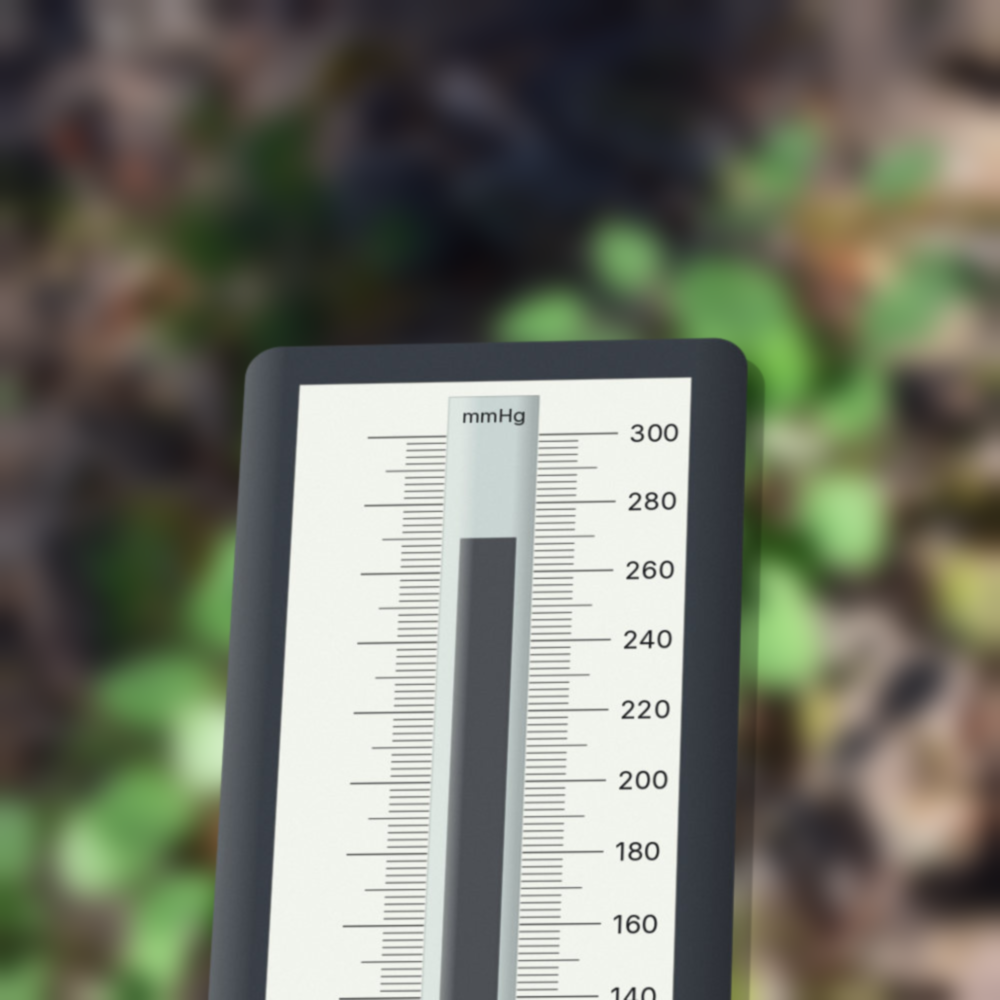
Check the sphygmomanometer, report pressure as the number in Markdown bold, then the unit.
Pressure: **270** mmHg
